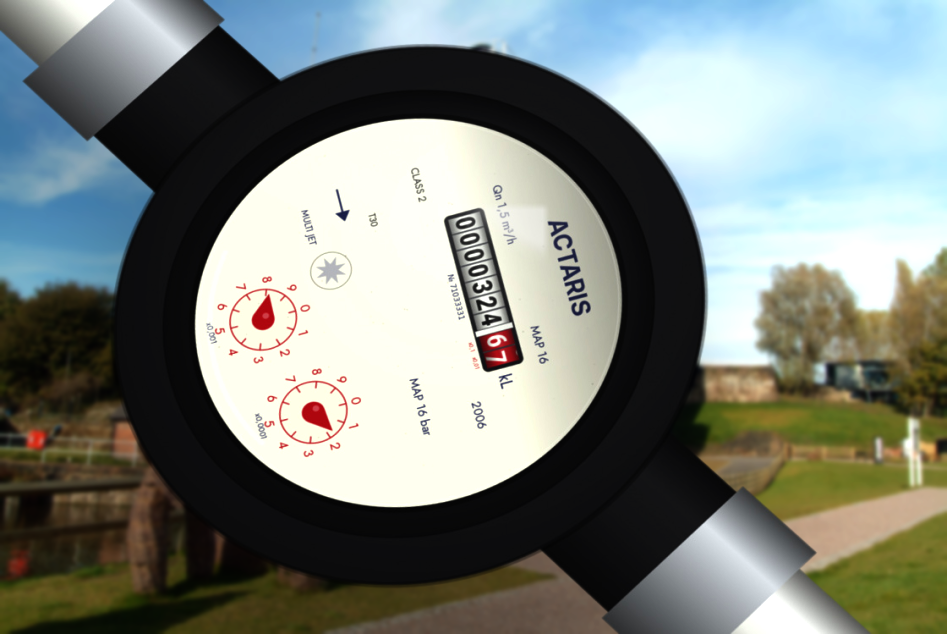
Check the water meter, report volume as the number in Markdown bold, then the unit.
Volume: **324.6681** kL
